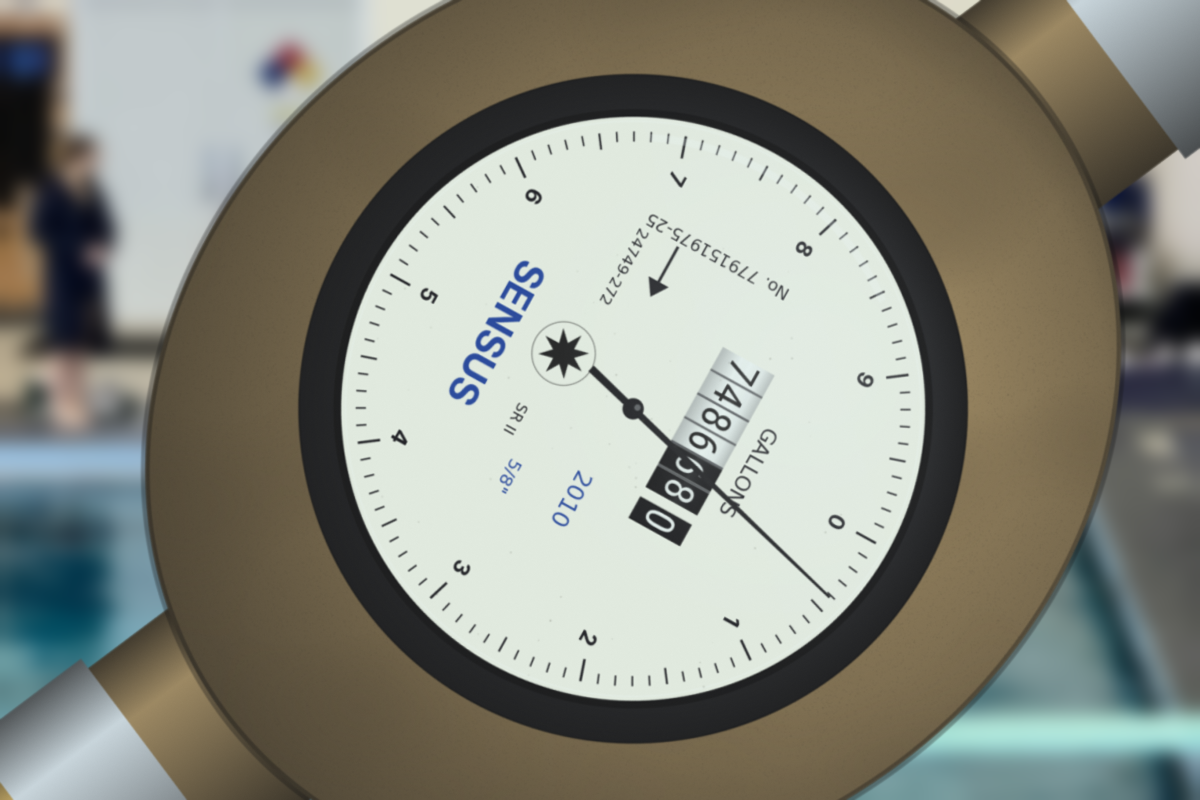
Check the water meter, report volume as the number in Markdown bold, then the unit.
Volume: **7486680.4** gal
